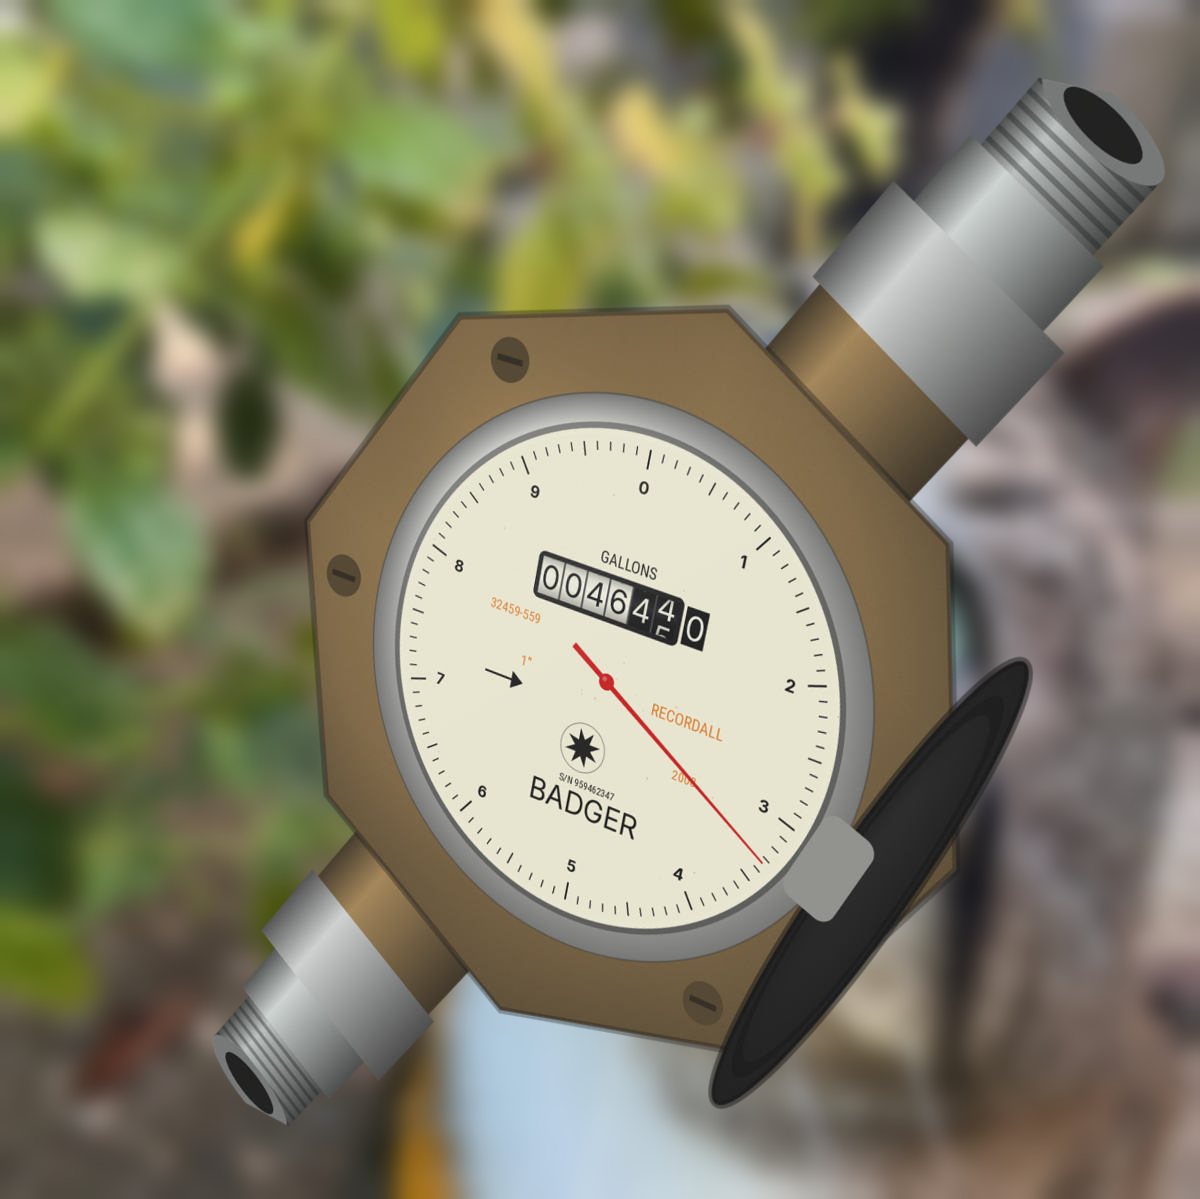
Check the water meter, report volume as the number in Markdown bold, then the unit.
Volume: **46443.3** gal
